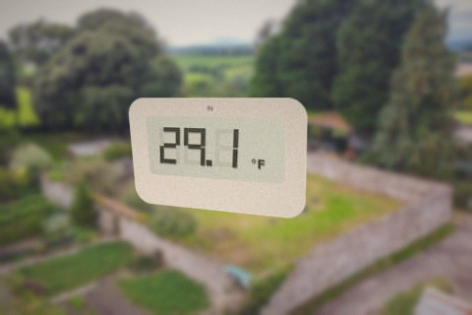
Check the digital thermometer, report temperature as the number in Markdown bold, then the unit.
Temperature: **29.1** °F
